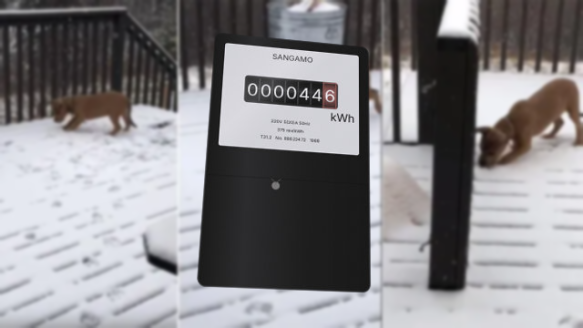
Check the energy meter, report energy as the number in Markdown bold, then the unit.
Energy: **44.6** kWh
